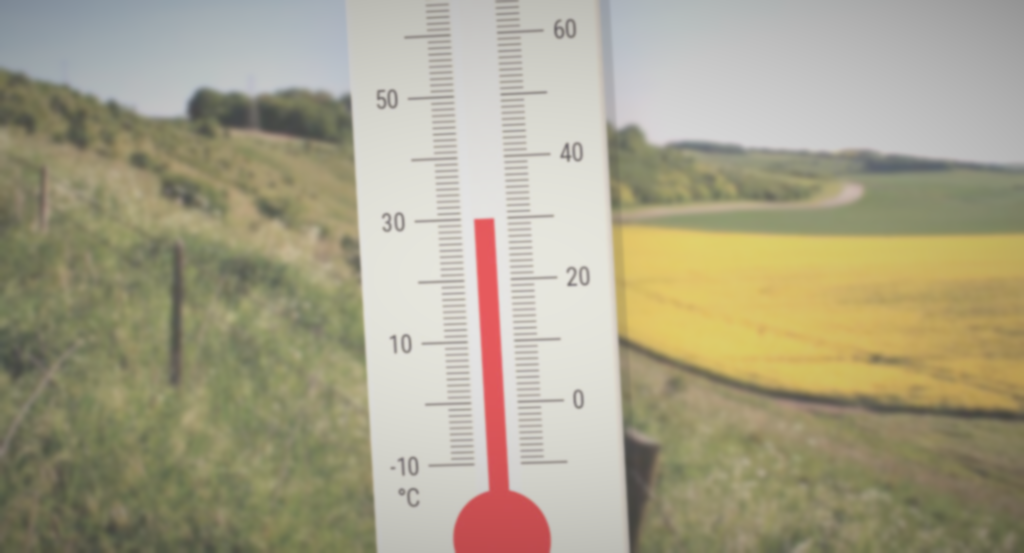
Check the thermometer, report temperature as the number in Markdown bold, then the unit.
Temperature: **30** °C
